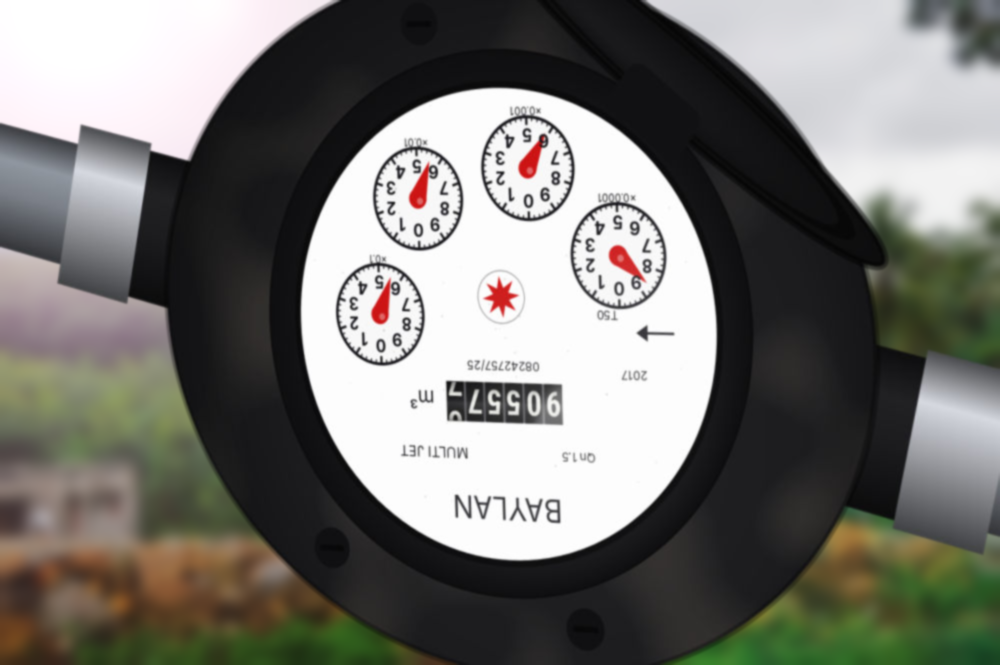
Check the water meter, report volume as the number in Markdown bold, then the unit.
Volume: **905576.5558** m³
